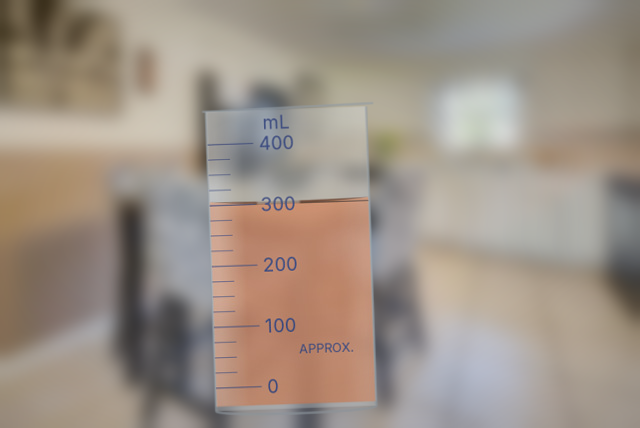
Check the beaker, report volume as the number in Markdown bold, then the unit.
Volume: **300** mL
